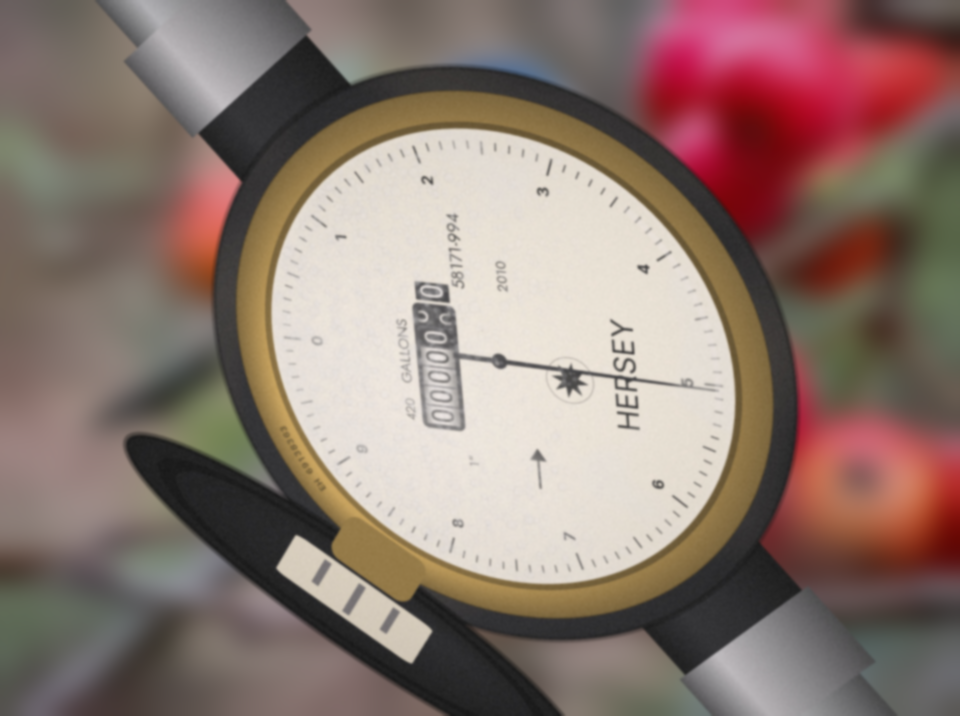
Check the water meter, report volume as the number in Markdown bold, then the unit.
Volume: **85.0** gal
